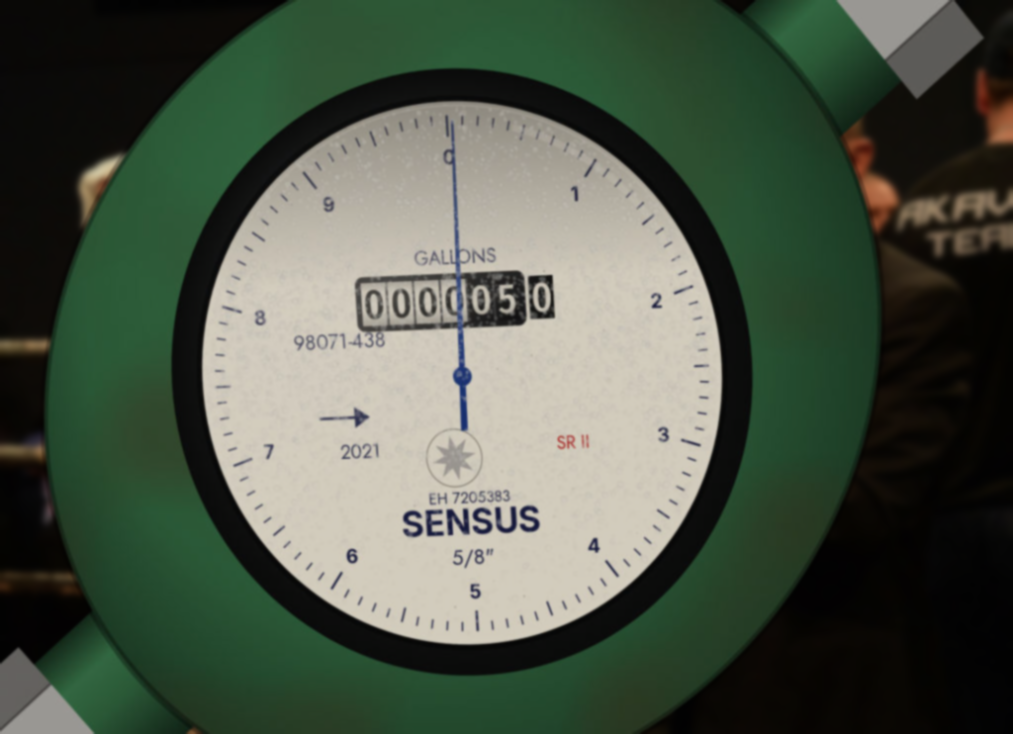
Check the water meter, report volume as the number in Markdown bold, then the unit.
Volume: **50.0** gal
